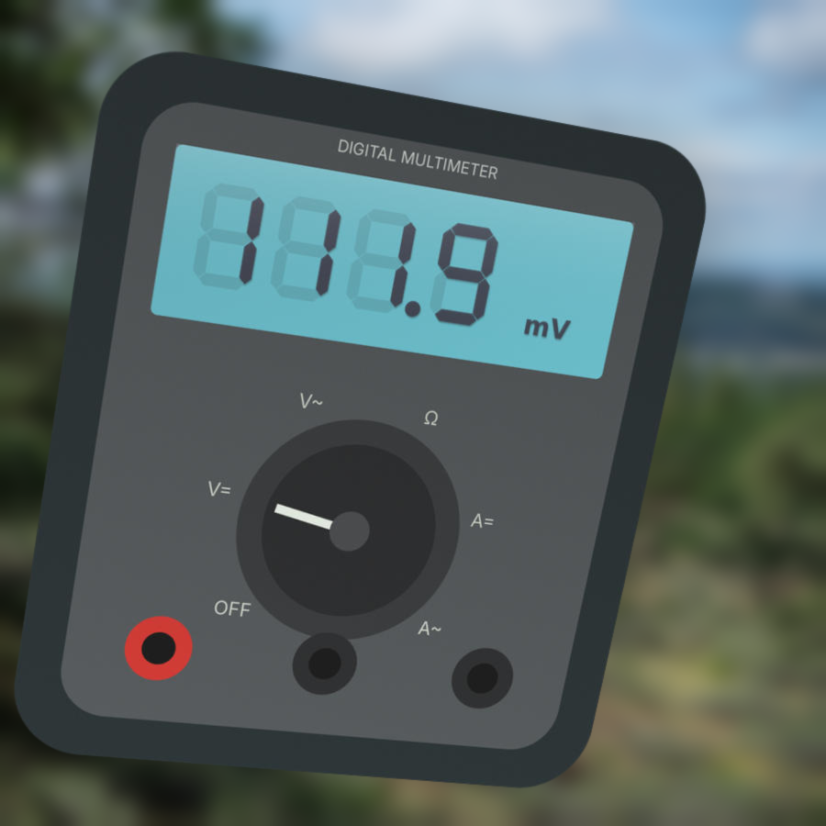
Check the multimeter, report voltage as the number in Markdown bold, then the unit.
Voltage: **111.9** mV
